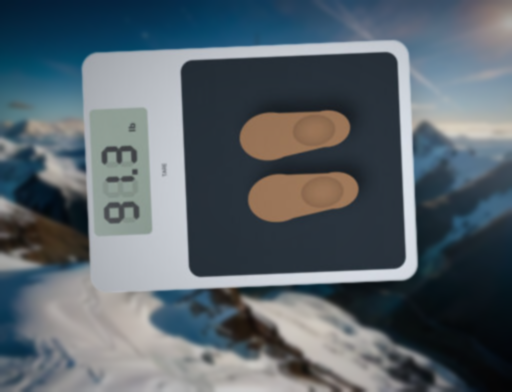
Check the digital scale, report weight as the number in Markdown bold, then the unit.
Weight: **91.3** lb
